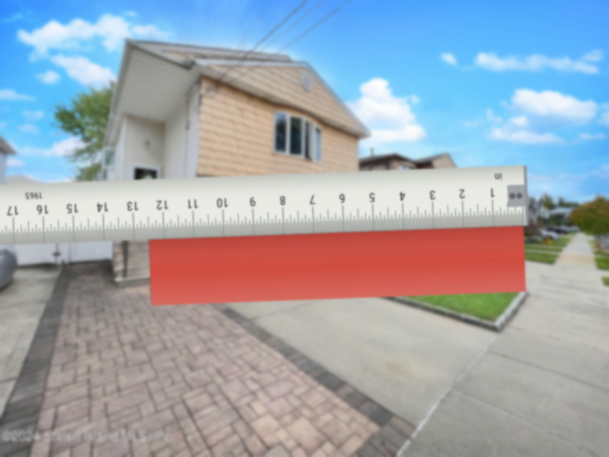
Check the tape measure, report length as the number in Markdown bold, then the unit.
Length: **12.5** in
